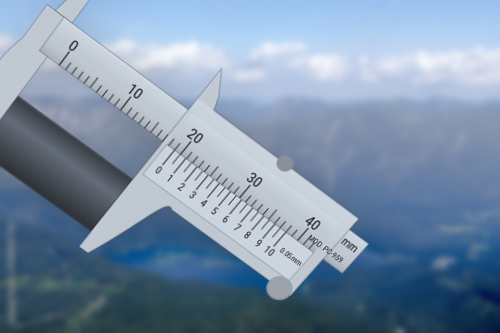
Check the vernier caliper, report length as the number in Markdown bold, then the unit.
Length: **19.0** mm
